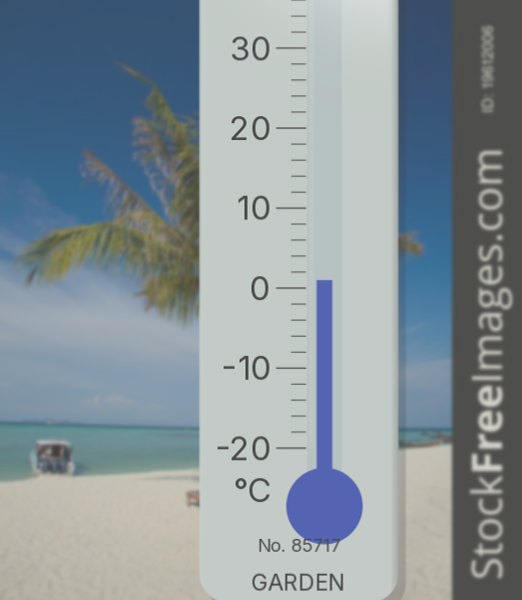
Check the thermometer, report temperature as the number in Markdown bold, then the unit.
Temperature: **1** °C
